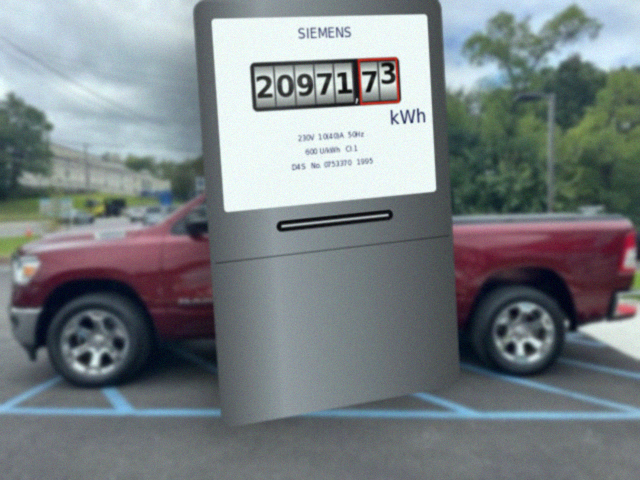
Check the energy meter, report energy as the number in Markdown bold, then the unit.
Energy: **20971.73** kWh
